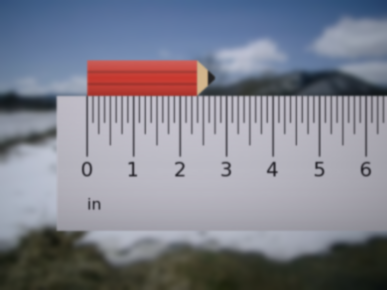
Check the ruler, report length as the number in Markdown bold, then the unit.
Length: **2.75** in
